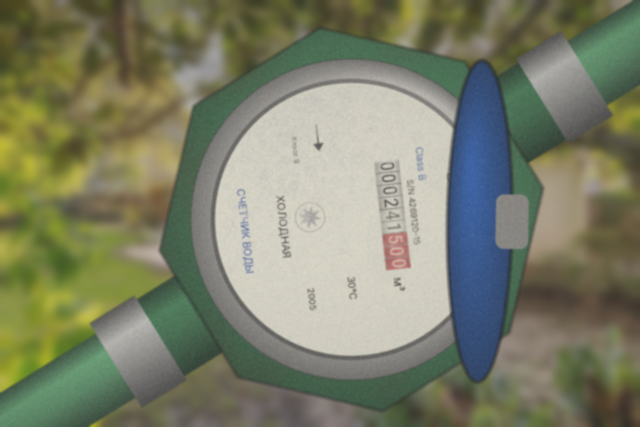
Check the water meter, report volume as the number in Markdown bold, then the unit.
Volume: **241.500** m³
